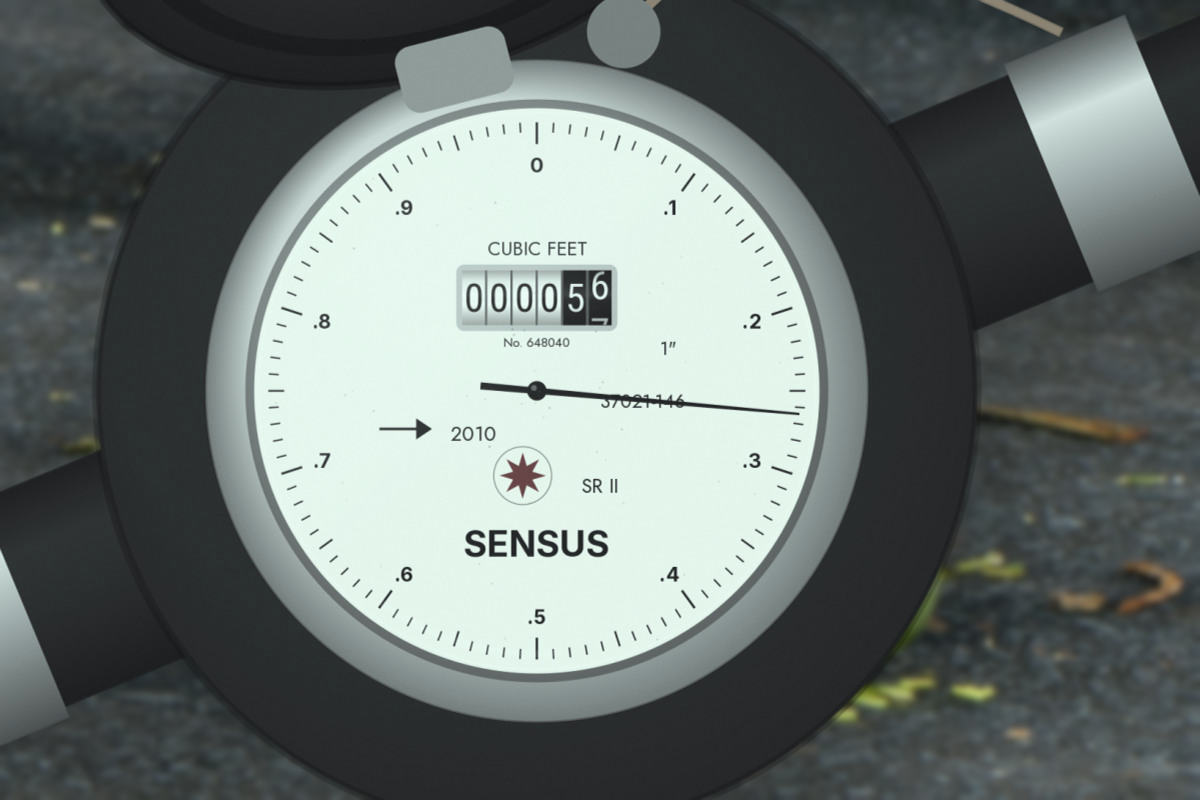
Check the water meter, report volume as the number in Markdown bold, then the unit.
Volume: **56.26** ft³
